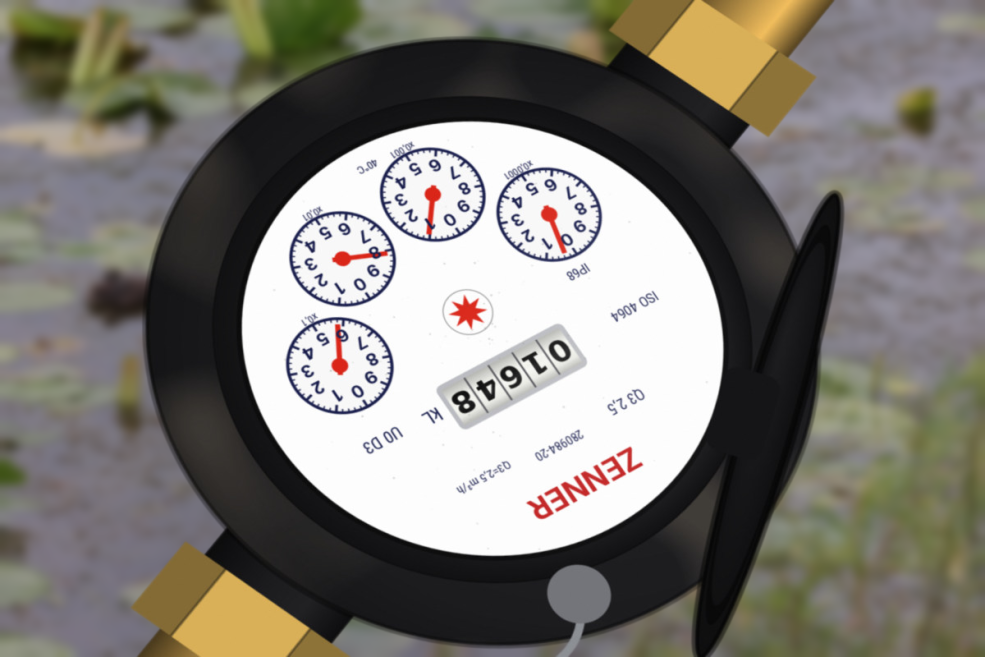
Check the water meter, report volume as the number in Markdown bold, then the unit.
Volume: **1648.5810** kL
